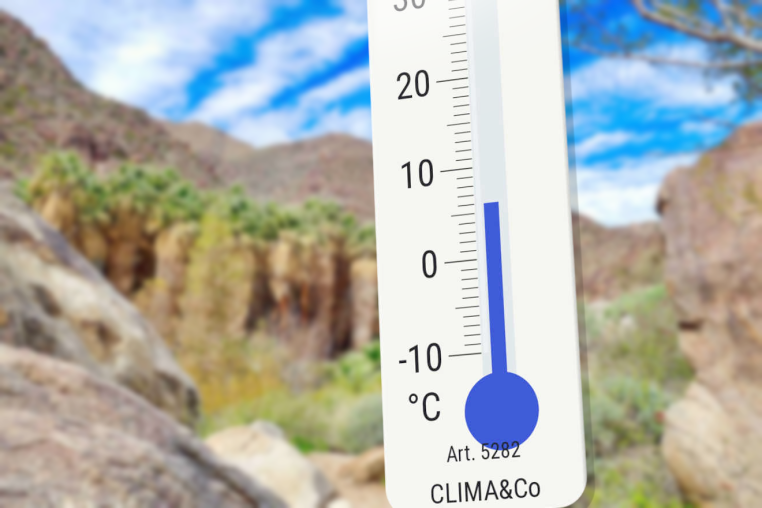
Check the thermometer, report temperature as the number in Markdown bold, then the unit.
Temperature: **6** °C
